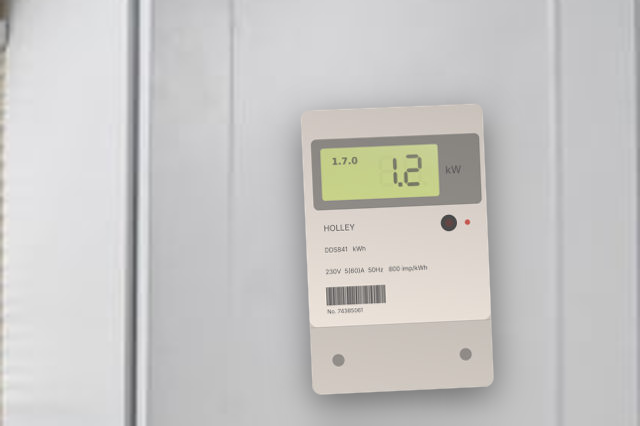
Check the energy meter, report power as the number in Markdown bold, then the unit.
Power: **1.2** kW
